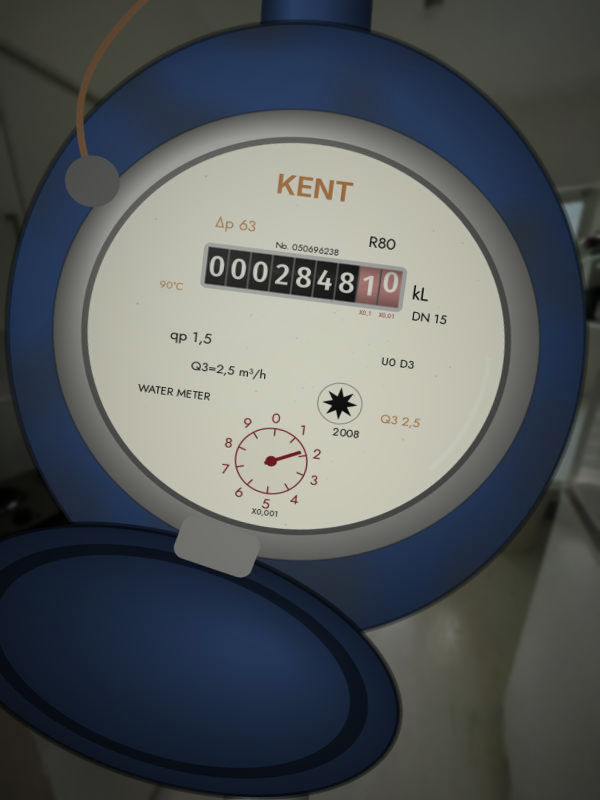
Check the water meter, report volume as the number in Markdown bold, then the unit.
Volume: **2848.101** kL
